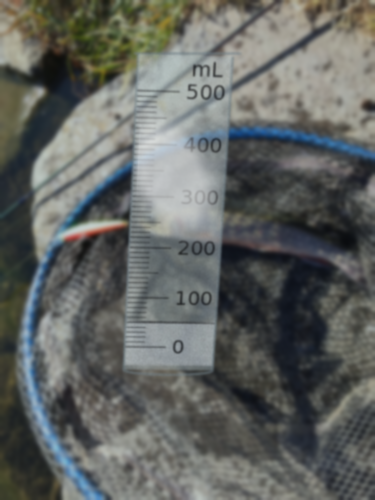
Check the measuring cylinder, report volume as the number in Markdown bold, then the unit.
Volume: **50** mL
